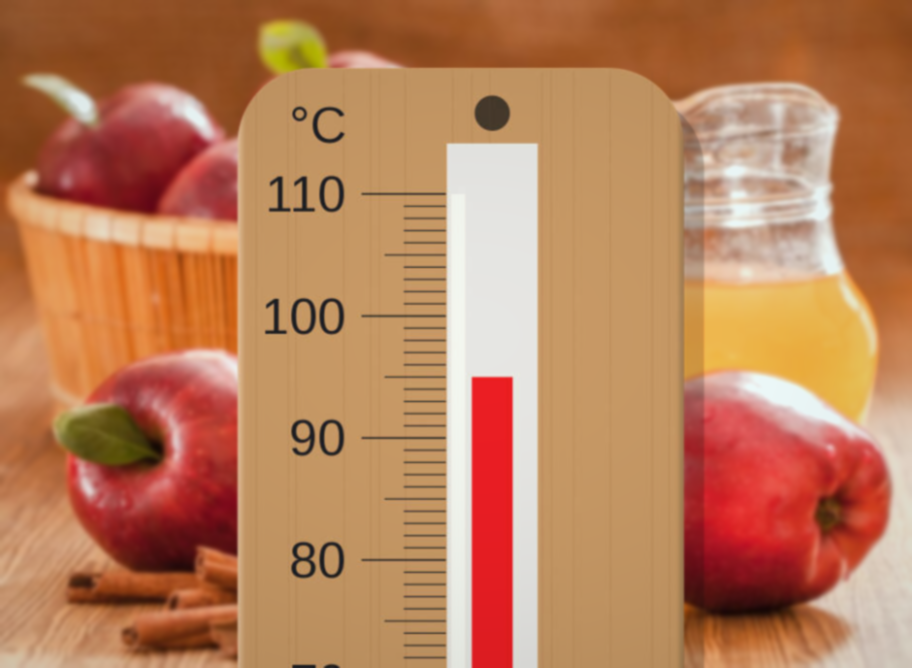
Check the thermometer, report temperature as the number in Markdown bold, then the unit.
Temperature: **95** °C
